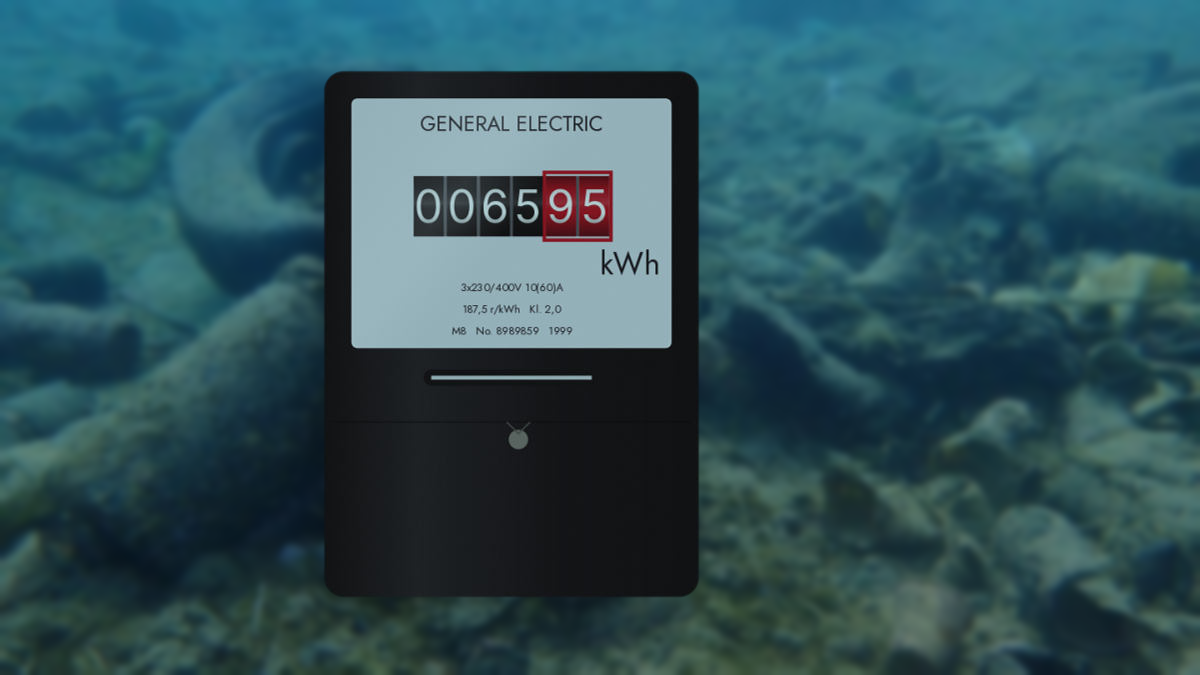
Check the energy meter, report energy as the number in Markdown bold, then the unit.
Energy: **65.95** kWh
